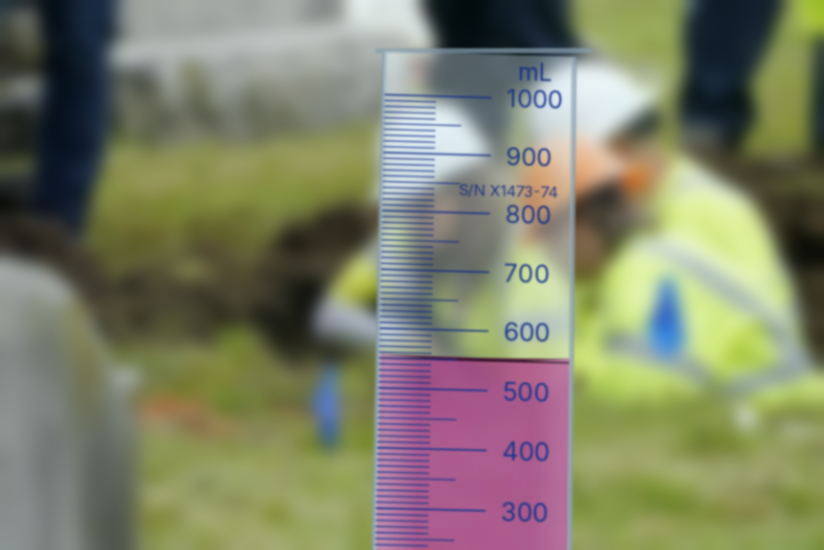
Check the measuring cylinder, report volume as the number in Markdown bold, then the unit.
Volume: **550** mL
